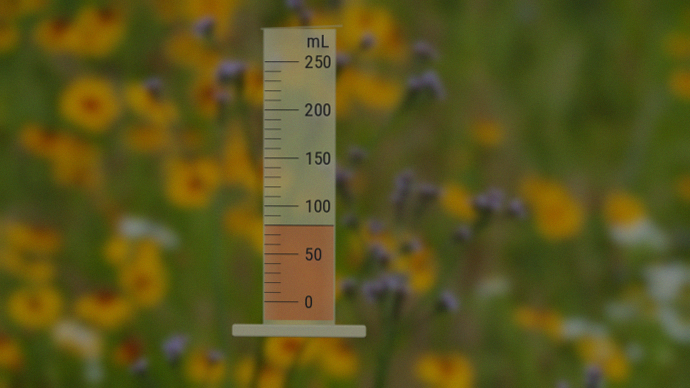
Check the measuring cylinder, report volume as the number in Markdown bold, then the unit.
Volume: **80** mL
